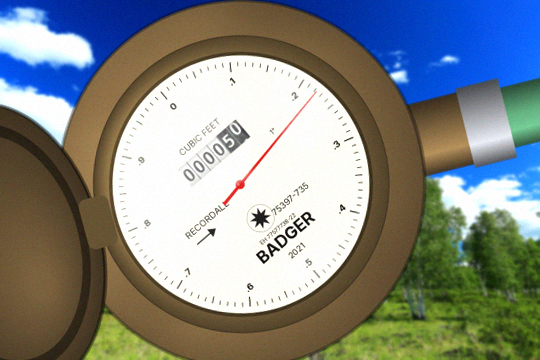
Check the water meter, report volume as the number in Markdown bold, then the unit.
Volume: **50.22** ft³
